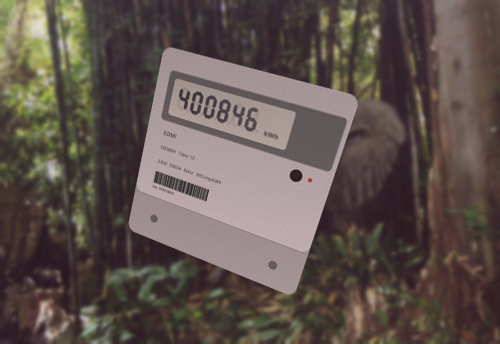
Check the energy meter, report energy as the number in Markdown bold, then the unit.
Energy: **400846** kWh
